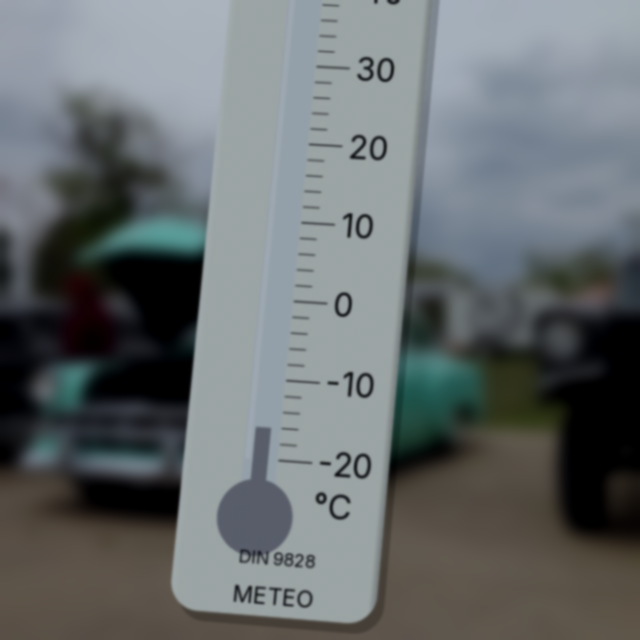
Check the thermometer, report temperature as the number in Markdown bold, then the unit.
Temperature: **-16** °C
